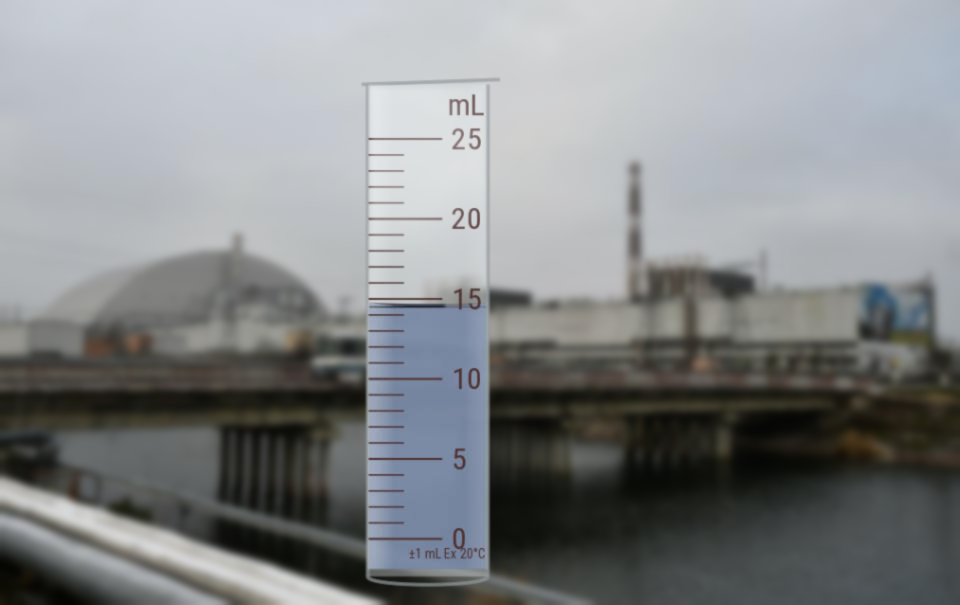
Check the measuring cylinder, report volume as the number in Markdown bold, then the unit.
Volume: **14.5** mL
